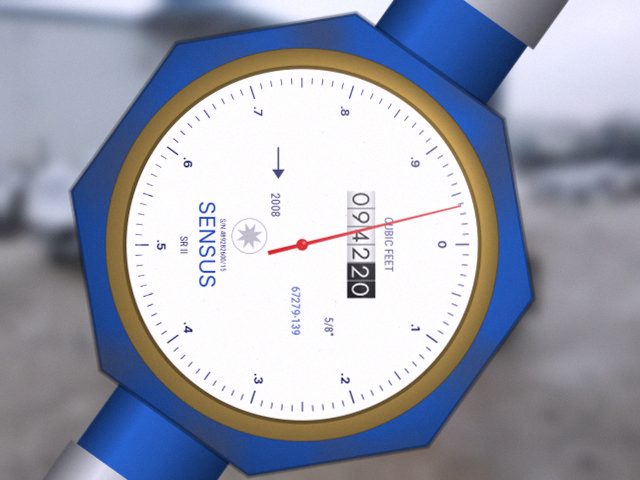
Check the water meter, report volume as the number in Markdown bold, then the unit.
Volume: **94219.96** ft³
